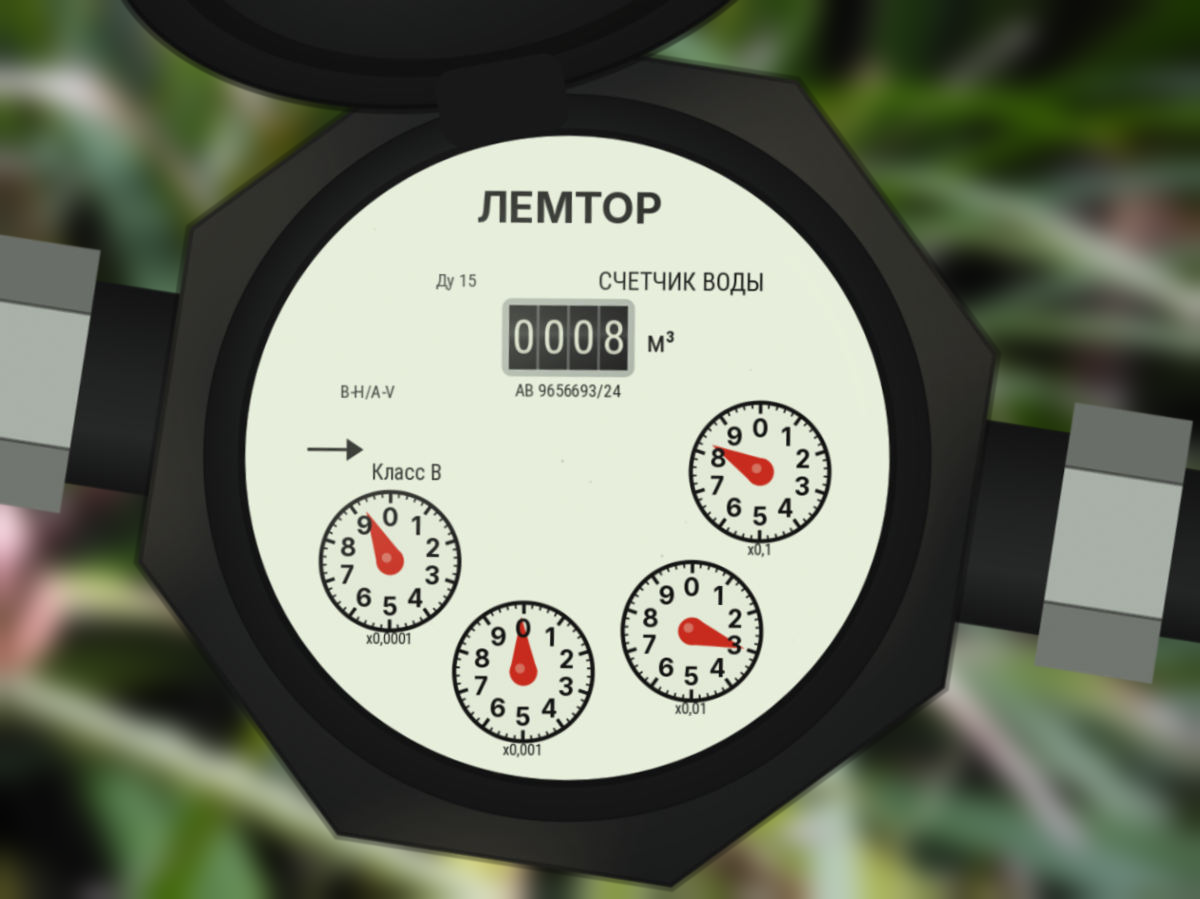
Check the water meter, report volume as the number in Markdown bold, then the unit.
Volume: **8.8299** m³
